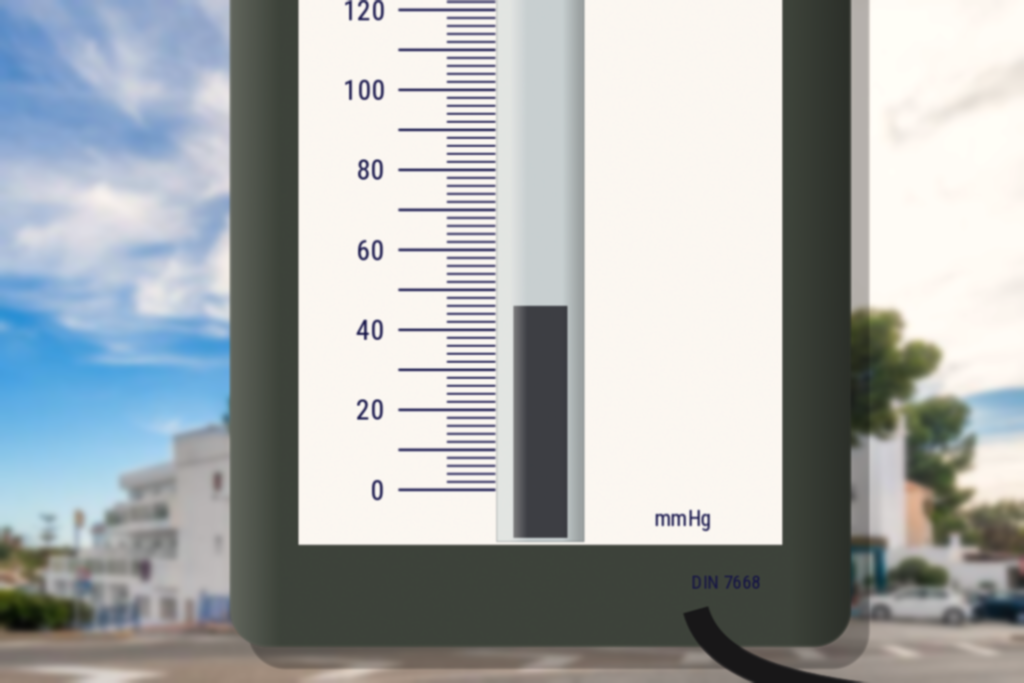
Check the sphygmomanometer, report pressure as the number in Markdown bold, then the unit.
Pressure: **46** mmHg
